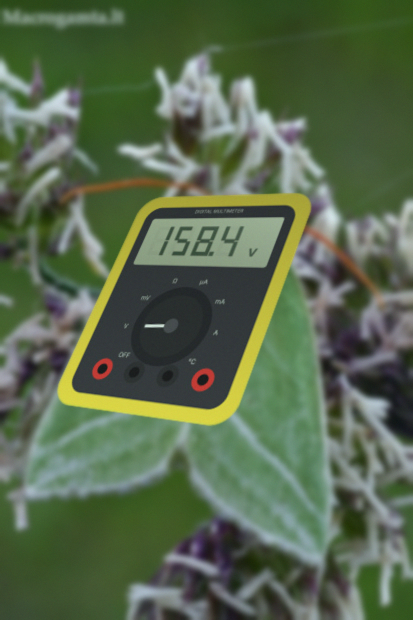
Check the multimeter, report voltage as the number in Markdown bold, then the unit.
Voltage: **158.4** V
